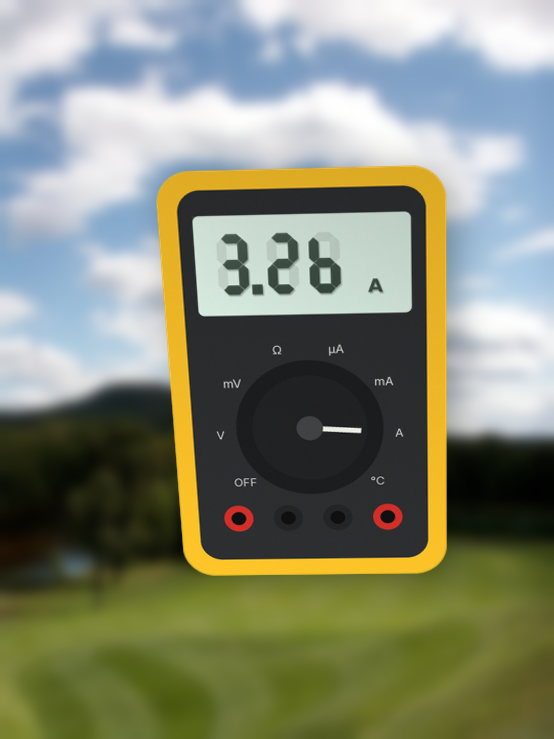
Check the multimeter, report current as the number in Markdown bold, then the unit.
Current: **3.26** A
